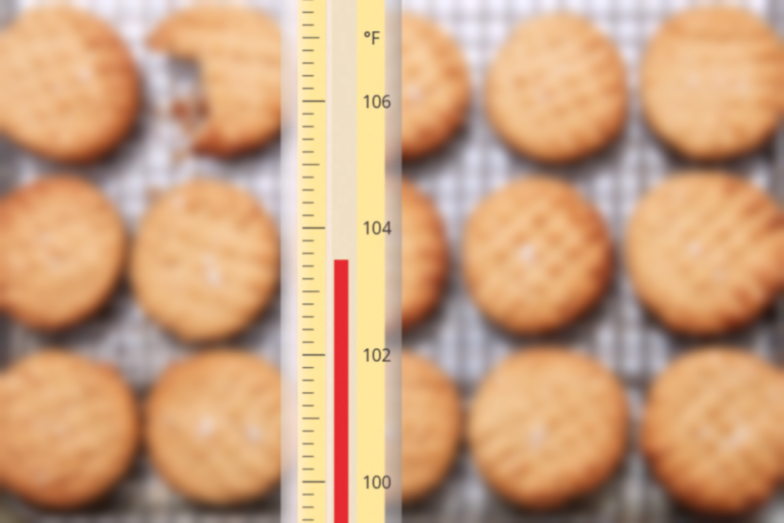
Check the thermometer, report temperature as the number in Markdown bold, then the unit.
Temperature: **103.5** °F
